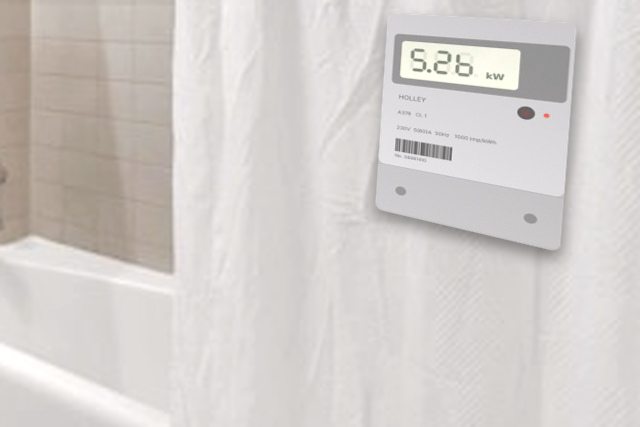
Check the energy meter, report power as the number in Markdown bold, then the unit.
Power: **5.26** kW
